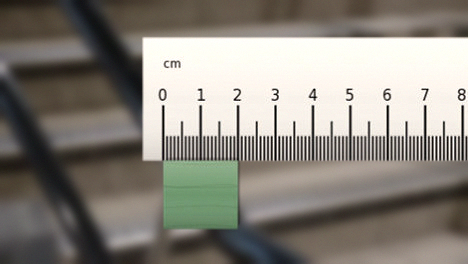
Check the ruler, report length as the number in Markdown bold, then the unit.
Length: **2** cm
